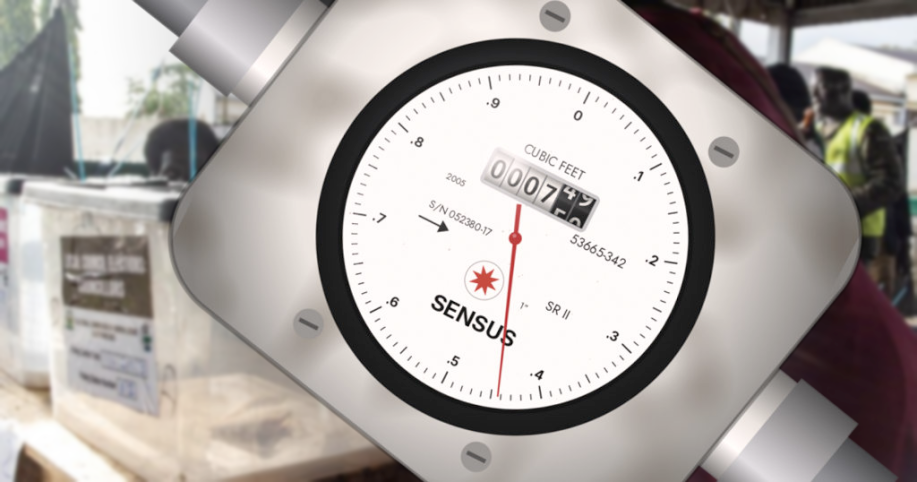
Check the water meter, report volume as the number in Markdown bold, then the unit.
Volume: **749.44** ft³
